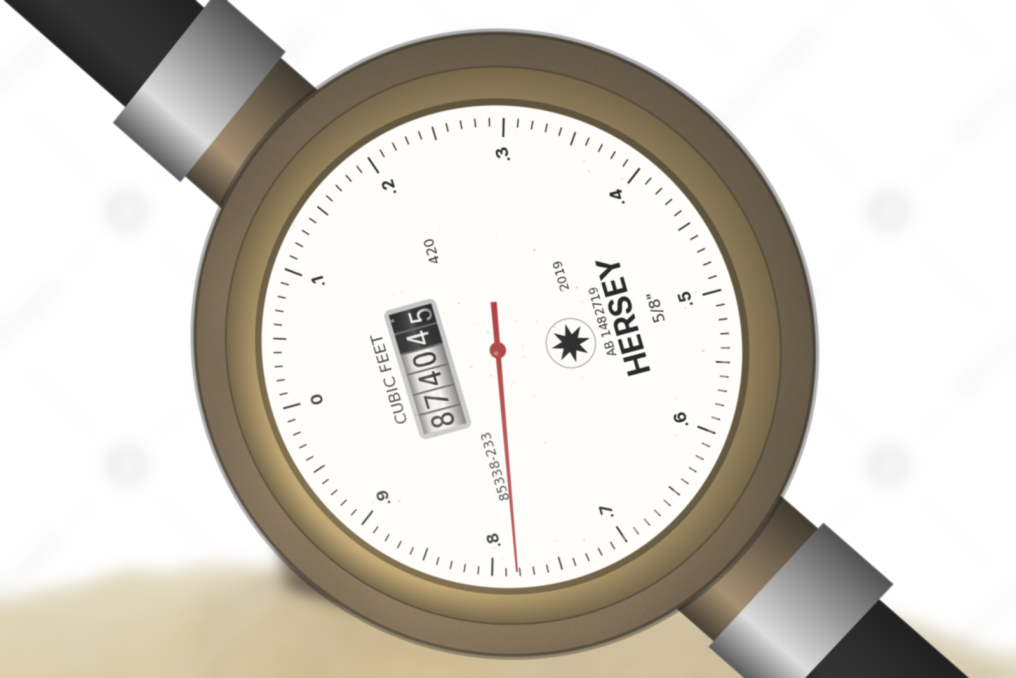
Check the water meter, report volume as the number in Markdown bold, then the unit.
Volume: **874044.78** ft³
